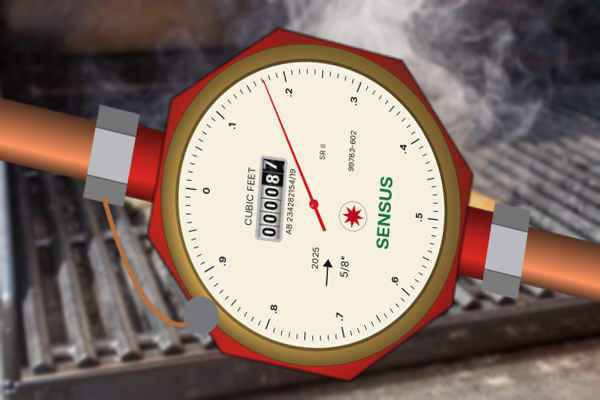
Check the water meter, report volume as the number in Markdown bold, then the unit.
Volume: **87.17** ft³
